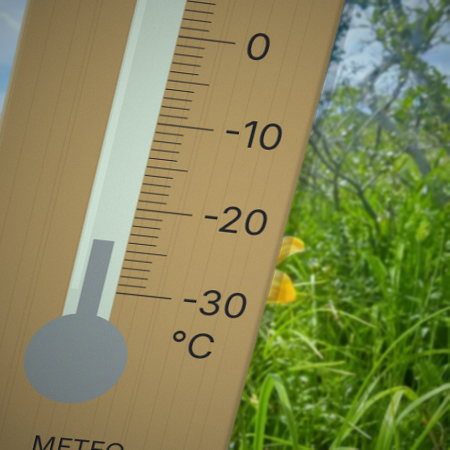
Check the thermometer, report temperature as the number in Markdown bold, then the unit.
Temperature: **-24** °C
